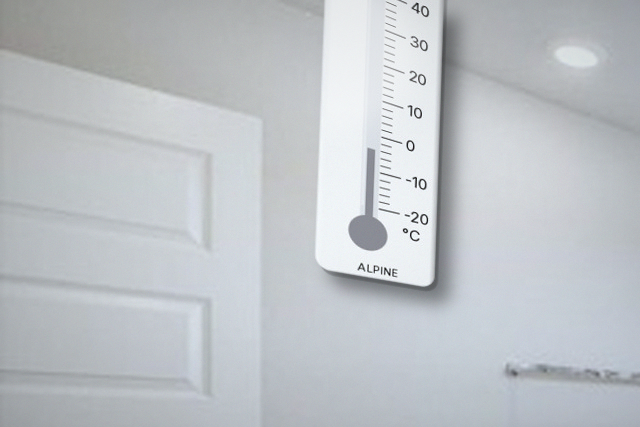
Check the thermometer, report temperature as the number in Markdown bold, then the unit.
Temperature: **-4** °C
